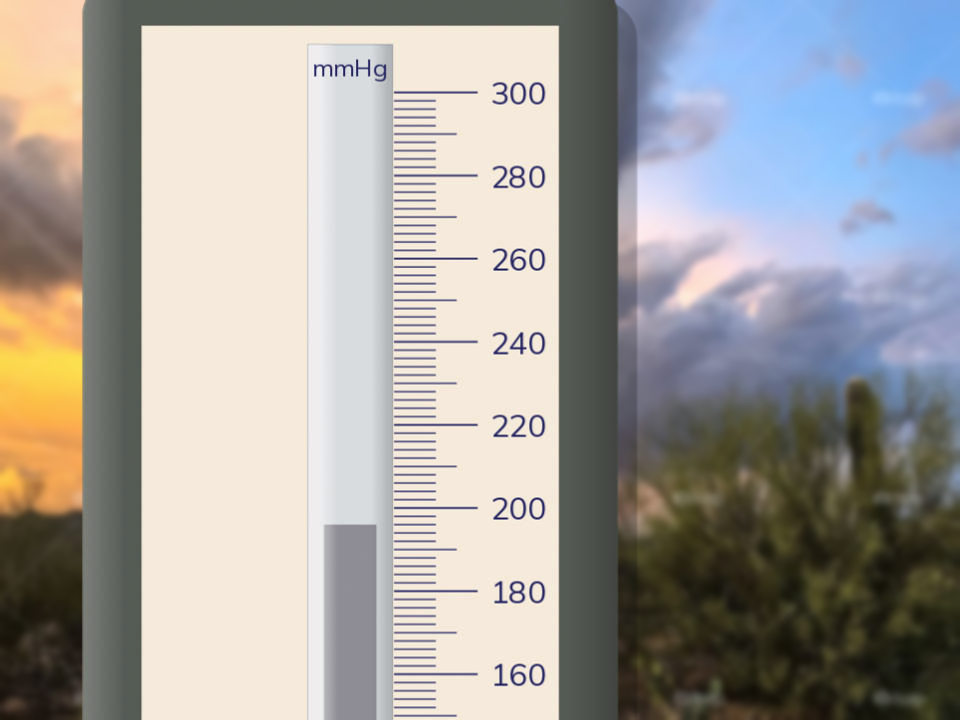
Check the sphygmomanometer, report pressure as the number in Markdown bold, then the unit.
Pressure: **196** mmHg
